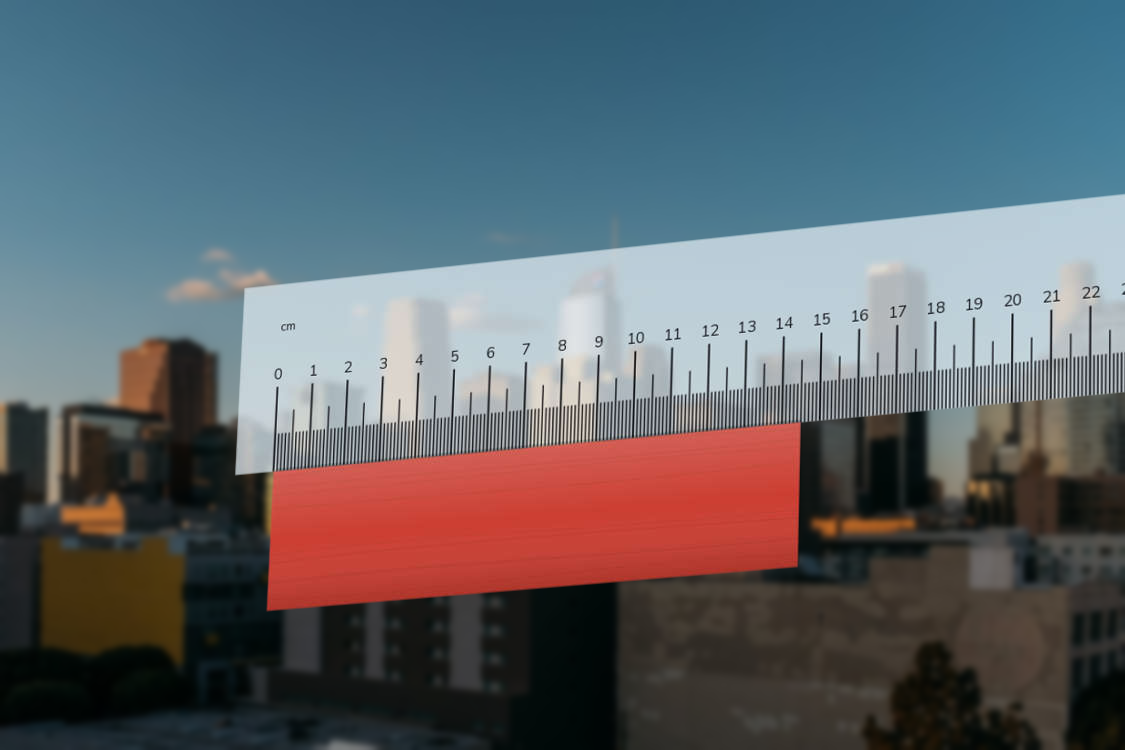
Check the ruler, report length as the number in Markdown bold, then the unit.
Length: **14.5** cm
